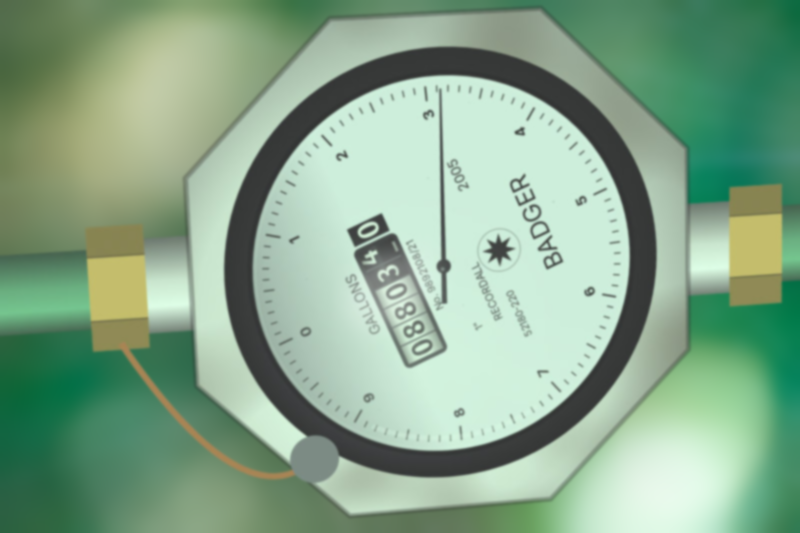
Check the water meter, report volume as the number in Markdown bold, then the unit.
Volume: **880343.1** gal
